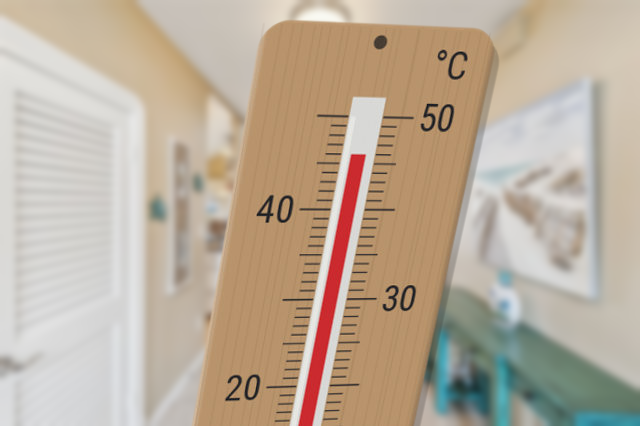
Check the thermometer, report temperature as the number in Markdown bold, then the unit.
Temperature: **46** °C
